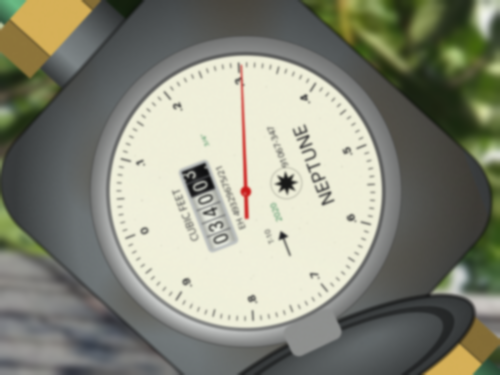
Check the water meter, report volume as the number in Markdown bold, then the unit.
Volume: **34003.30** ft³
